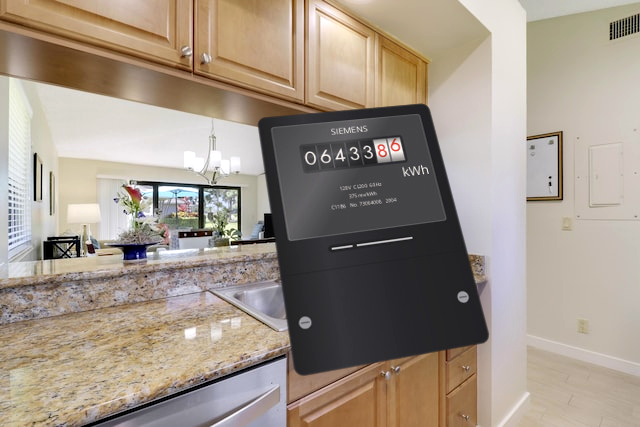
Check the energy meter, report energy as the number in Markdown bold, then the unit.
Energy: **6433.86** kWh
